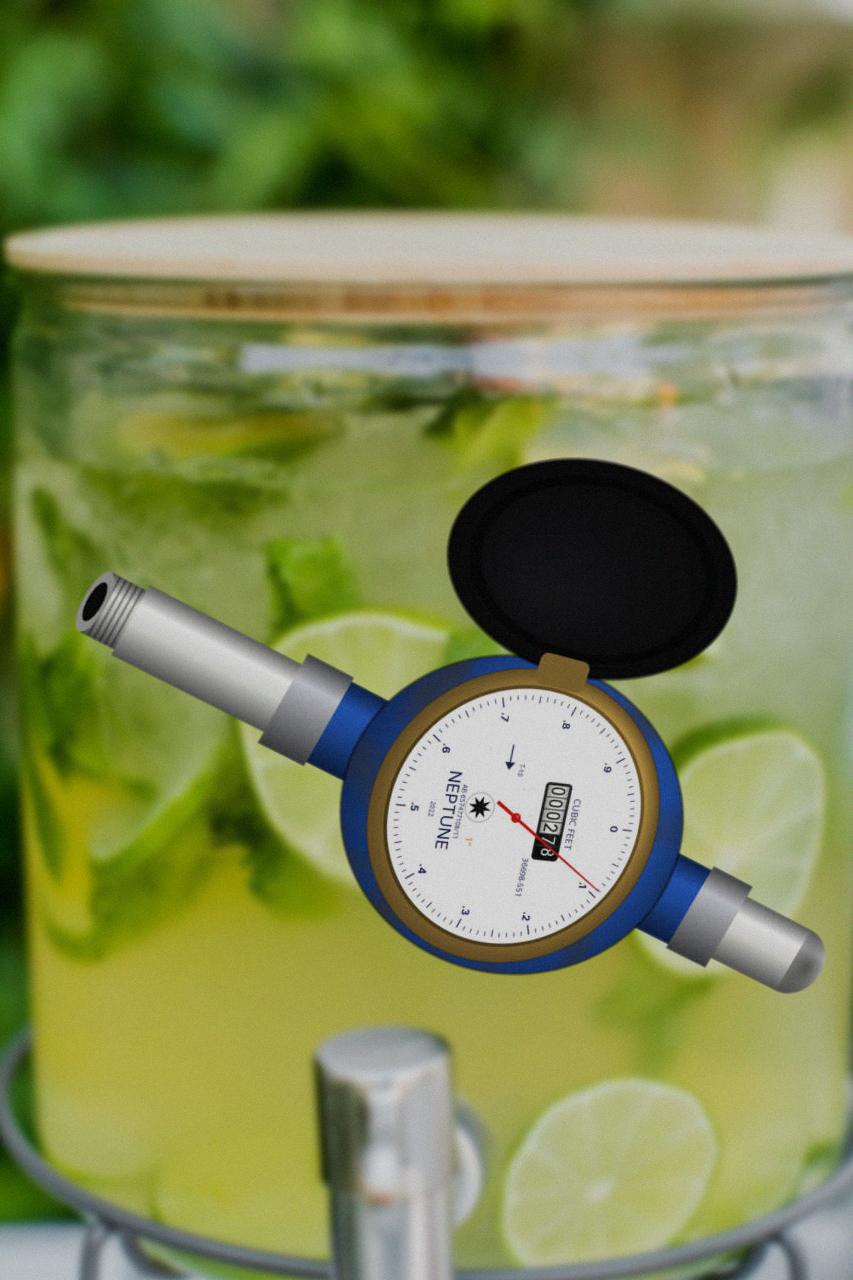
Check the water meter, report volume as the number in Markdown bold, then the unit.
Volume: **278.09** ft³
